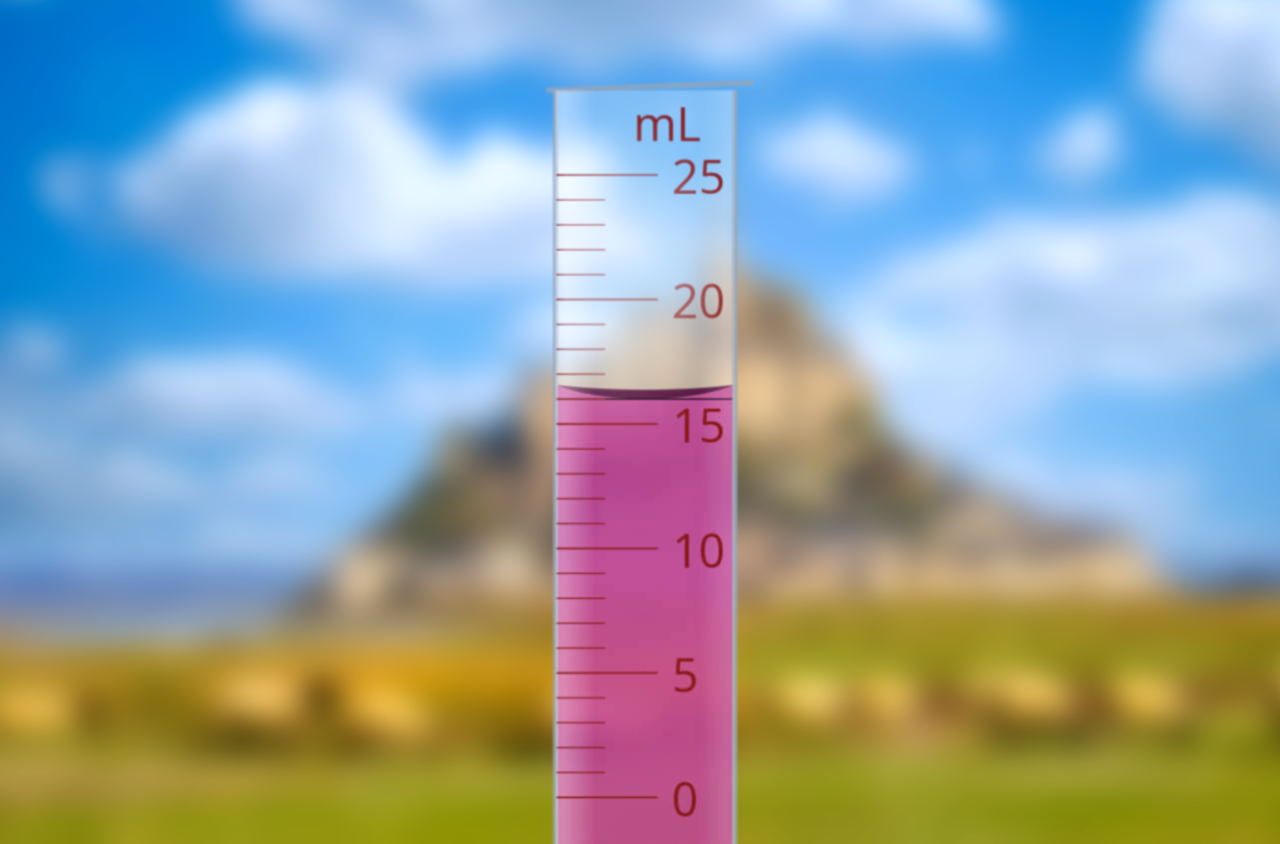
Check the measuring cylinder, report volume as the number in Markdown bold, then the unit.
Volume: **16** mL
